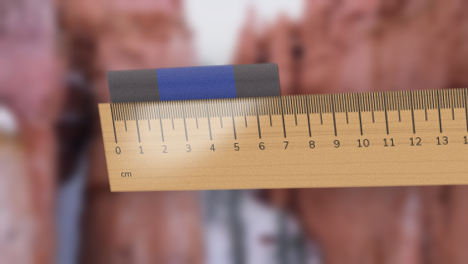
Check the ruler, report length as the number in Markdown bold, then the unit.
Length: **7** cm
